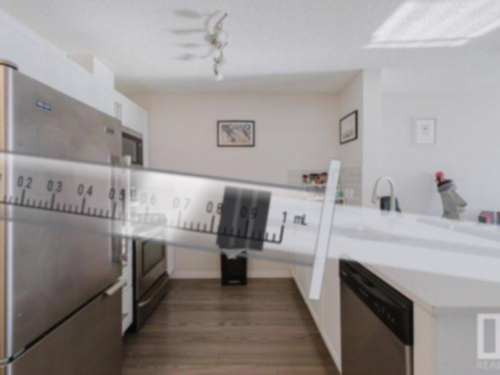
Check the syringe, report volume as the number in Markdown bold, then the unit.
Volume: **0.82** mL
